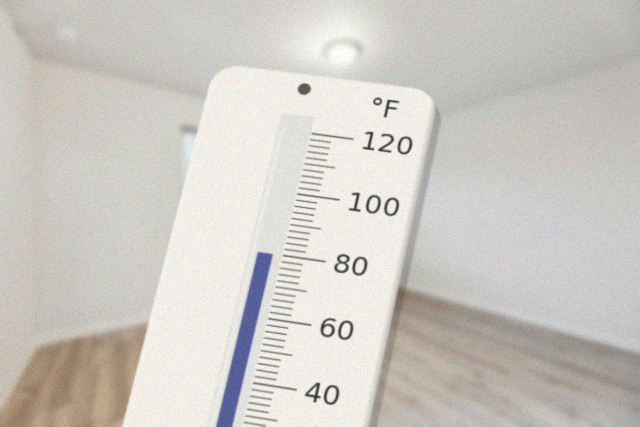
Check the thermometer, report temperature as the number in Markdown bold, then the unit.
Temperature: **80** °F
